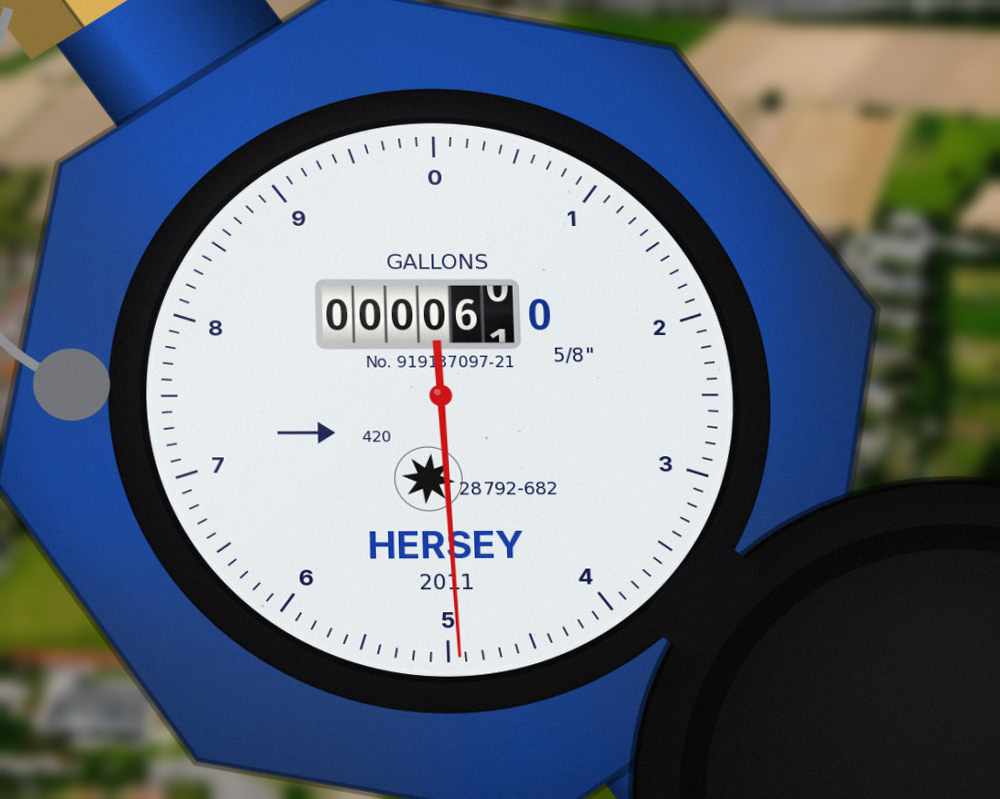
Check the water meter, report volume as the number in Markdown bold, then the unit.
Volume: **604.9** gal
